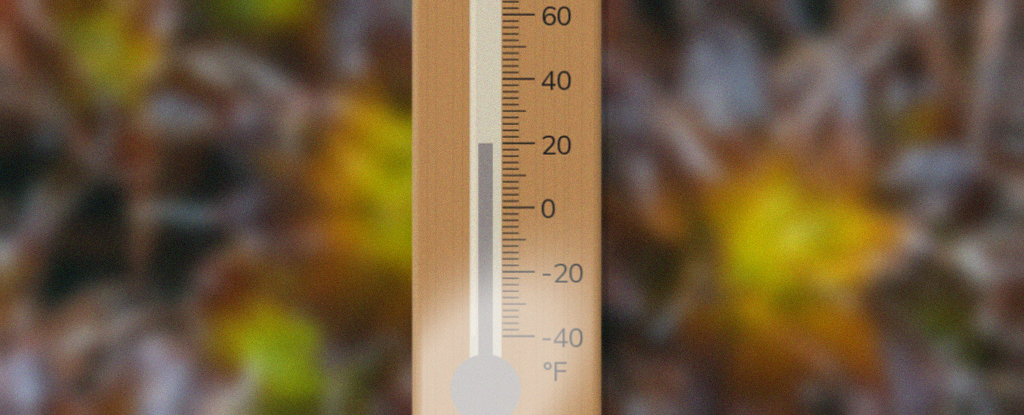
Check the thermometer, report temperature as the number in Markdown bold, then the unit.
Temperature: **20** °F
